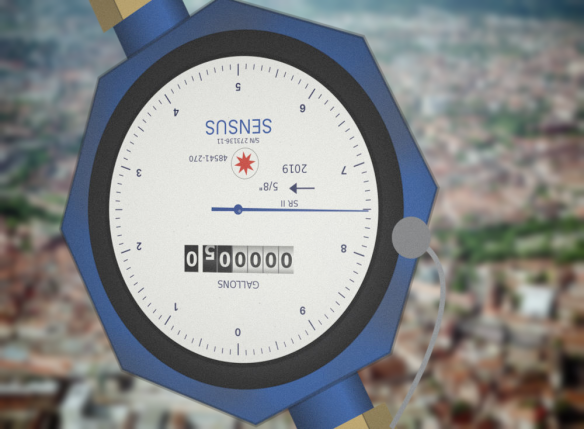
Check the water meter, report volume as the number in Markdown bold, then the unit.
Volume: **47.5** gal
